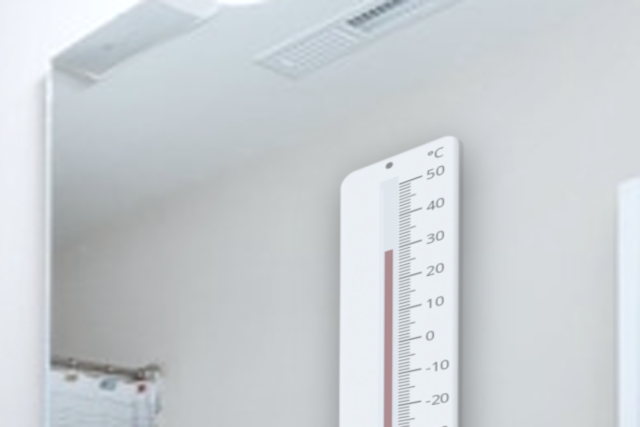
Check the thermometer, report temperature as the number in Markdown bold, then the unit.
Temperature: **30** °C
